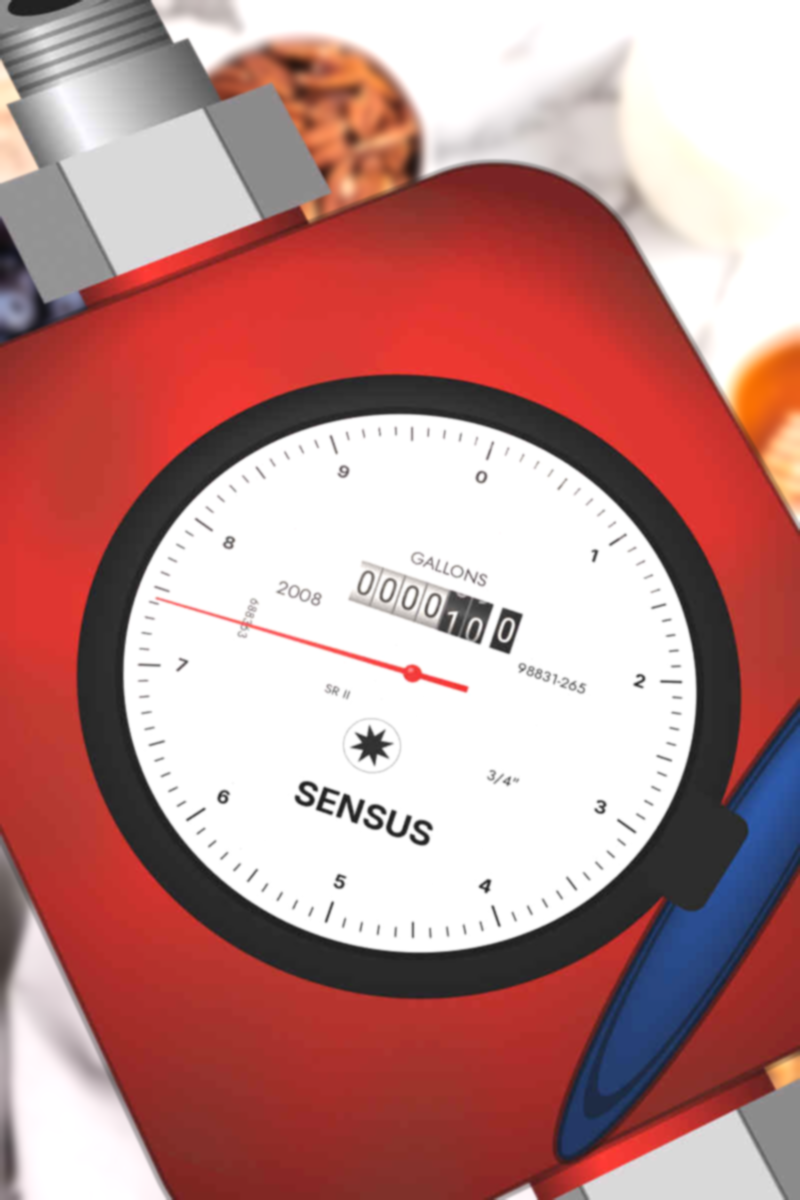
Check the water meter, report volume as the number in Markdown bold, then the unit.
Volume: **97.4** gal
